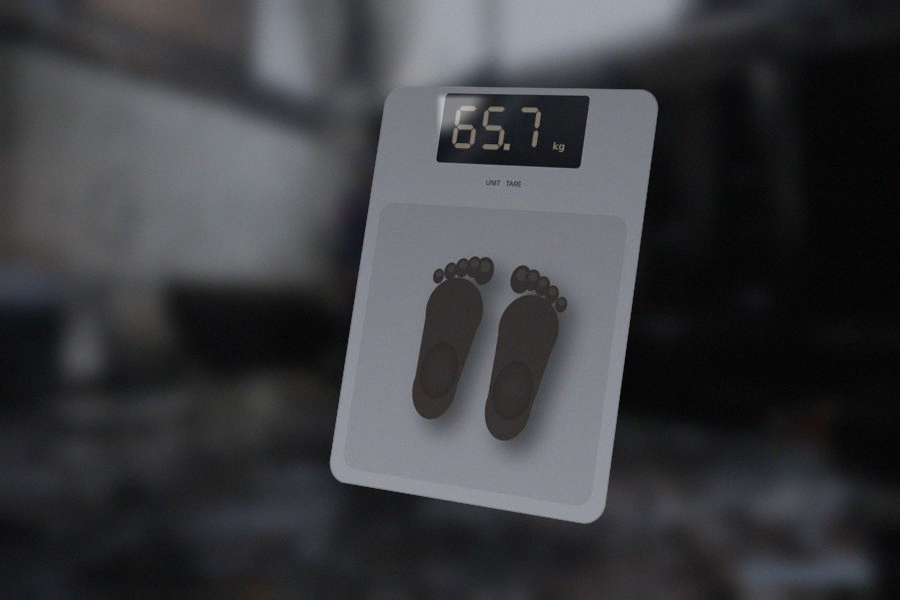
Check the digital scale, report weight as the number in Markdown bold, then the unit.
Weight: **65.7** kg
